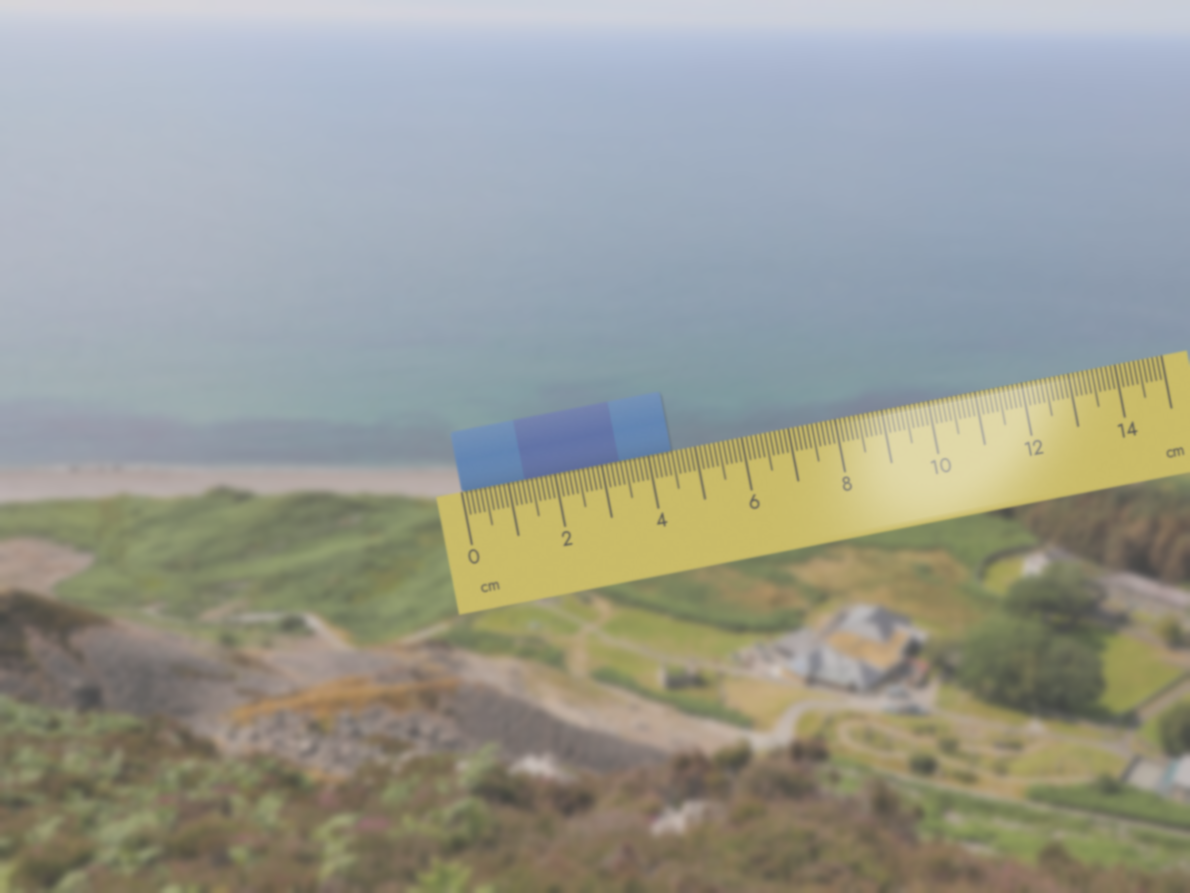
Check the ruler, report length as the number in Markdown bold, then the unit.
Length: **4.5** cm
